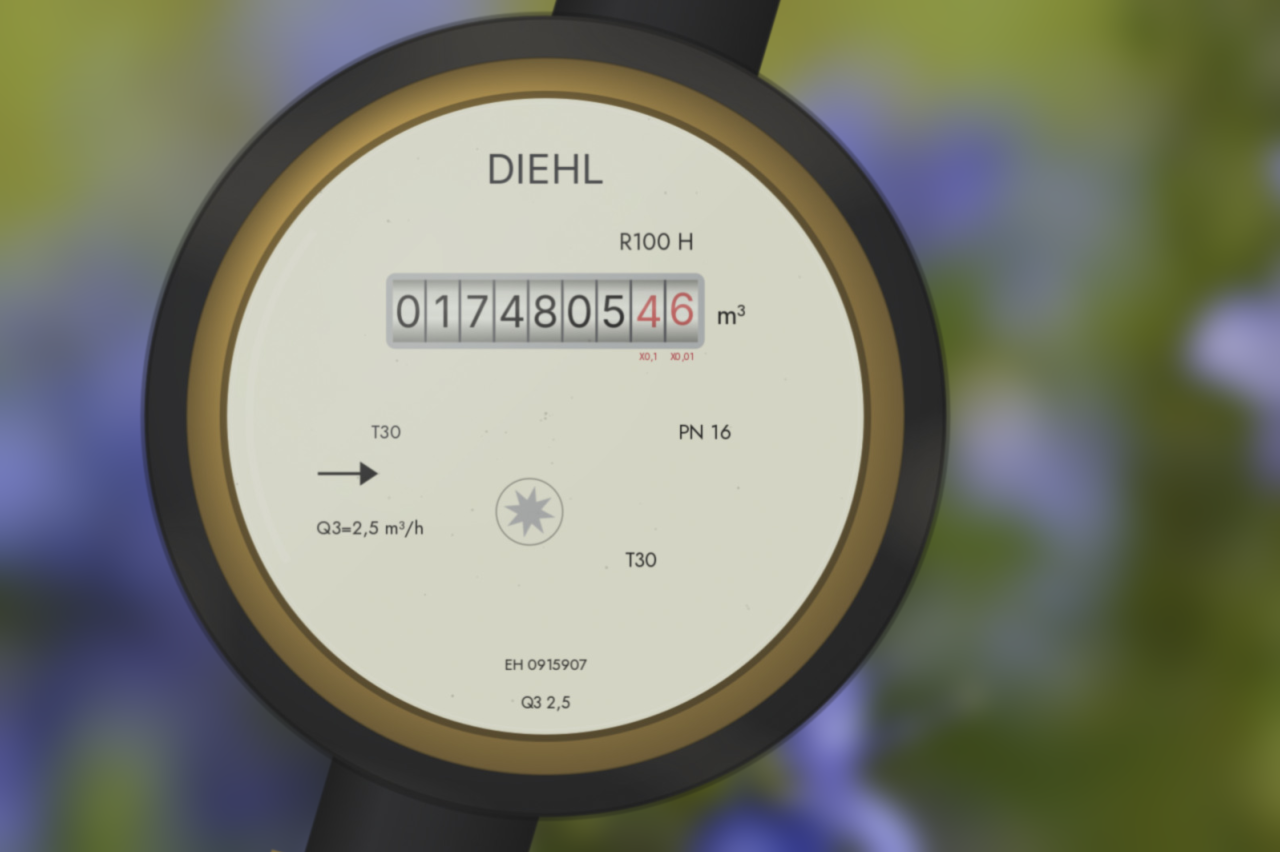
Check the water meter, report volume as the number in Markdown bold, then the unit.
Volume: **174805.46** m³
